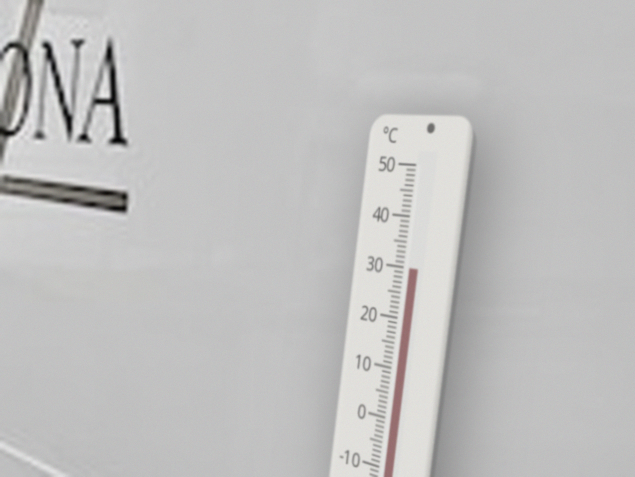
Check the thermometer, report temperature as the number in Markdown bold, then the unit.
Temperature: **30** °C
